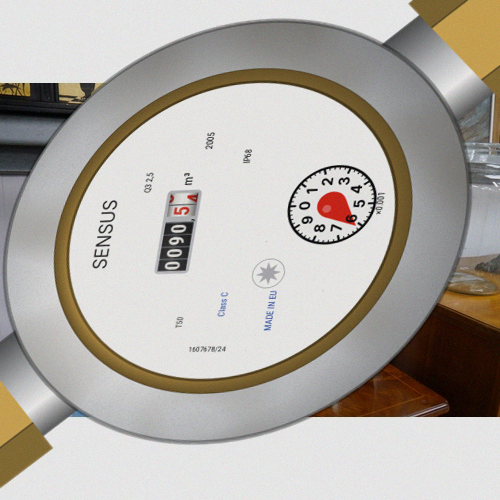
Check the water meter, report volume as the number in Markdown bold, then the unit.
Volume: **90.536** m³
